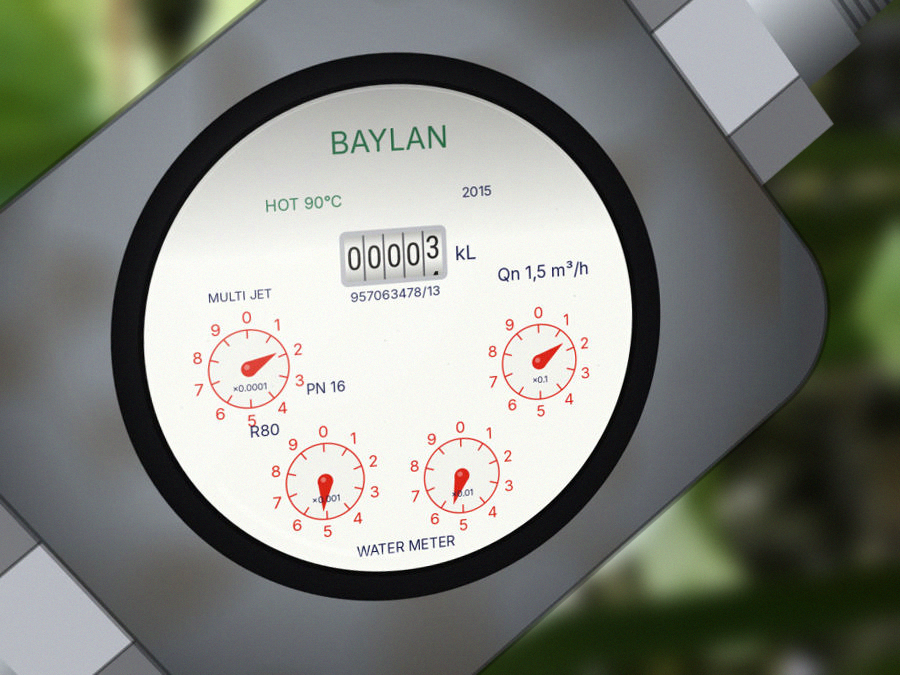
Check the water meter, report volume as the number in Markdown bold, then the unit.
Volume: **3.1551** kL
